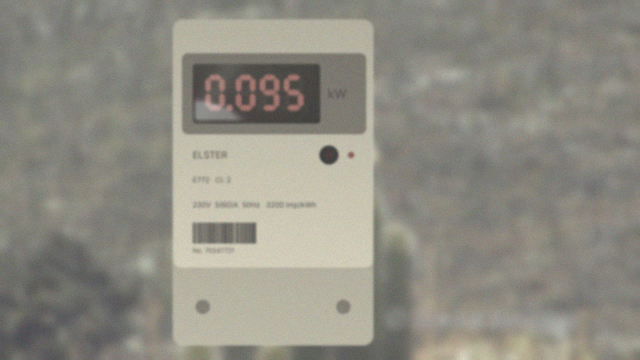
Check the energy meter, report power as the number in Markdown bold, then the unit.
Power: **0.095** kW
